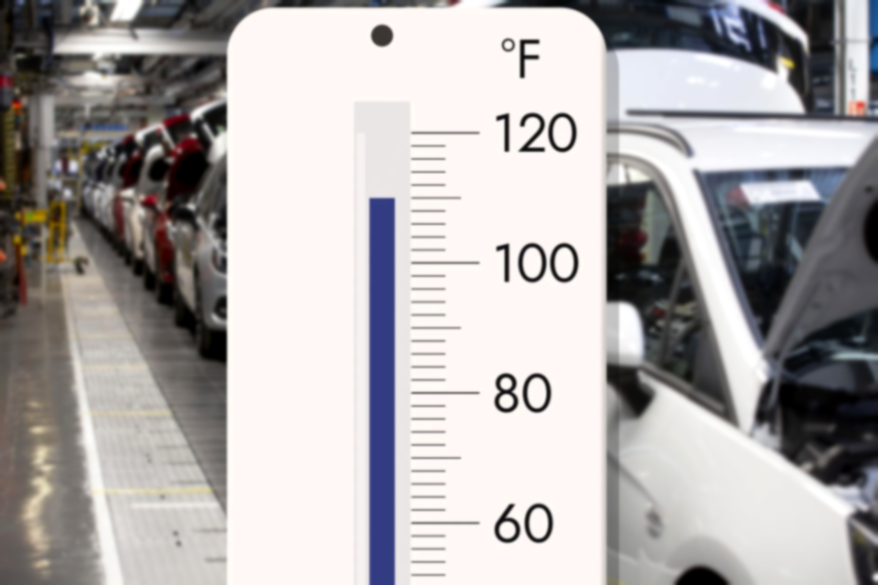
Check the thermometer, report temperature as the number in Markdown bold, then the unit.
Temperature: **110** °F
